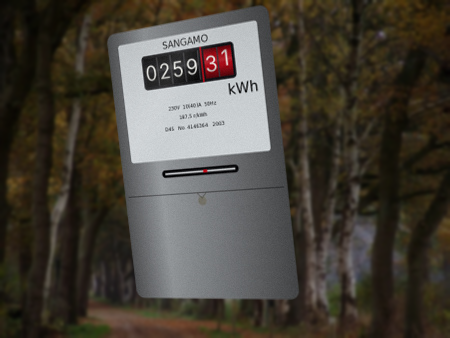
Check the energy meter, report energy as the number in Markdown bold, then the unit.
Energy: **259.31** kWh
